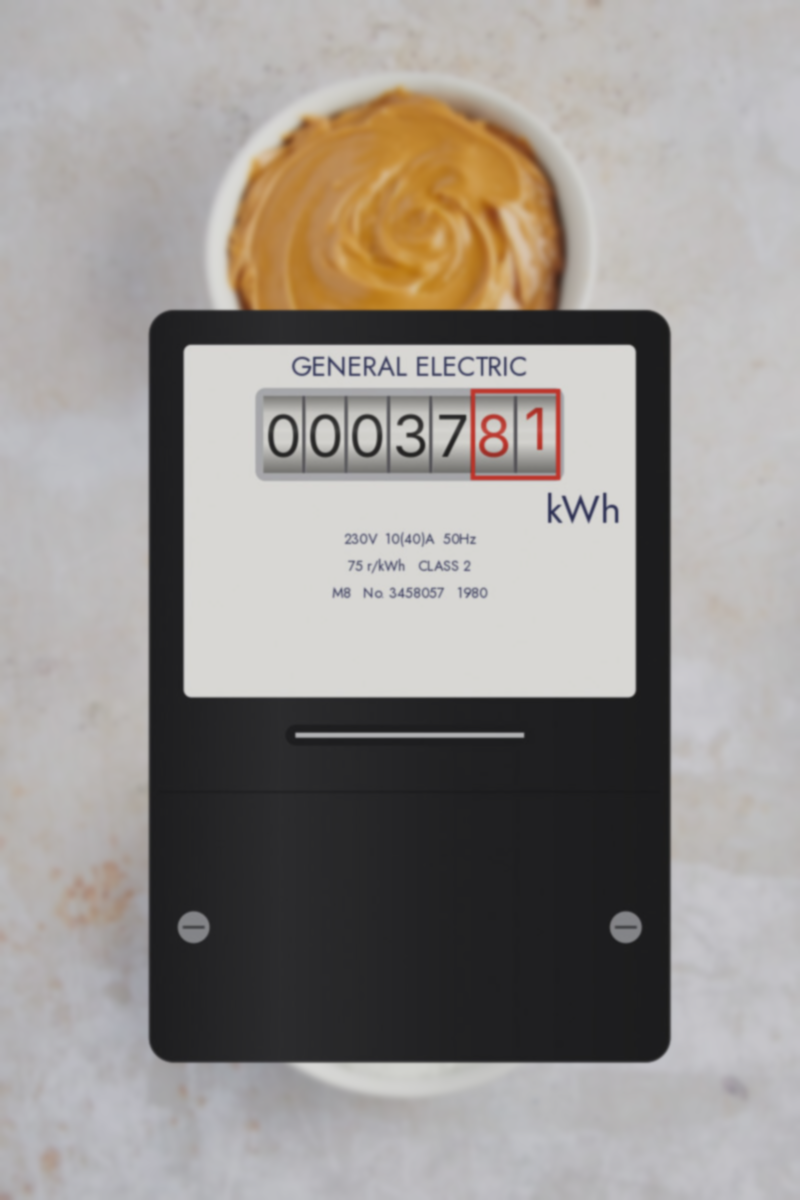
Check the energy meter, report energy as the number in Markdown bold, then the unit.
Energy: **37.81** kWh
